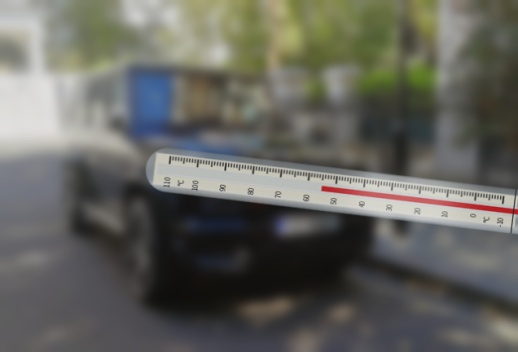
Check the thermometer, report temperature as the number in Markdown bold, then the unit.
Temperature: **55** °C
